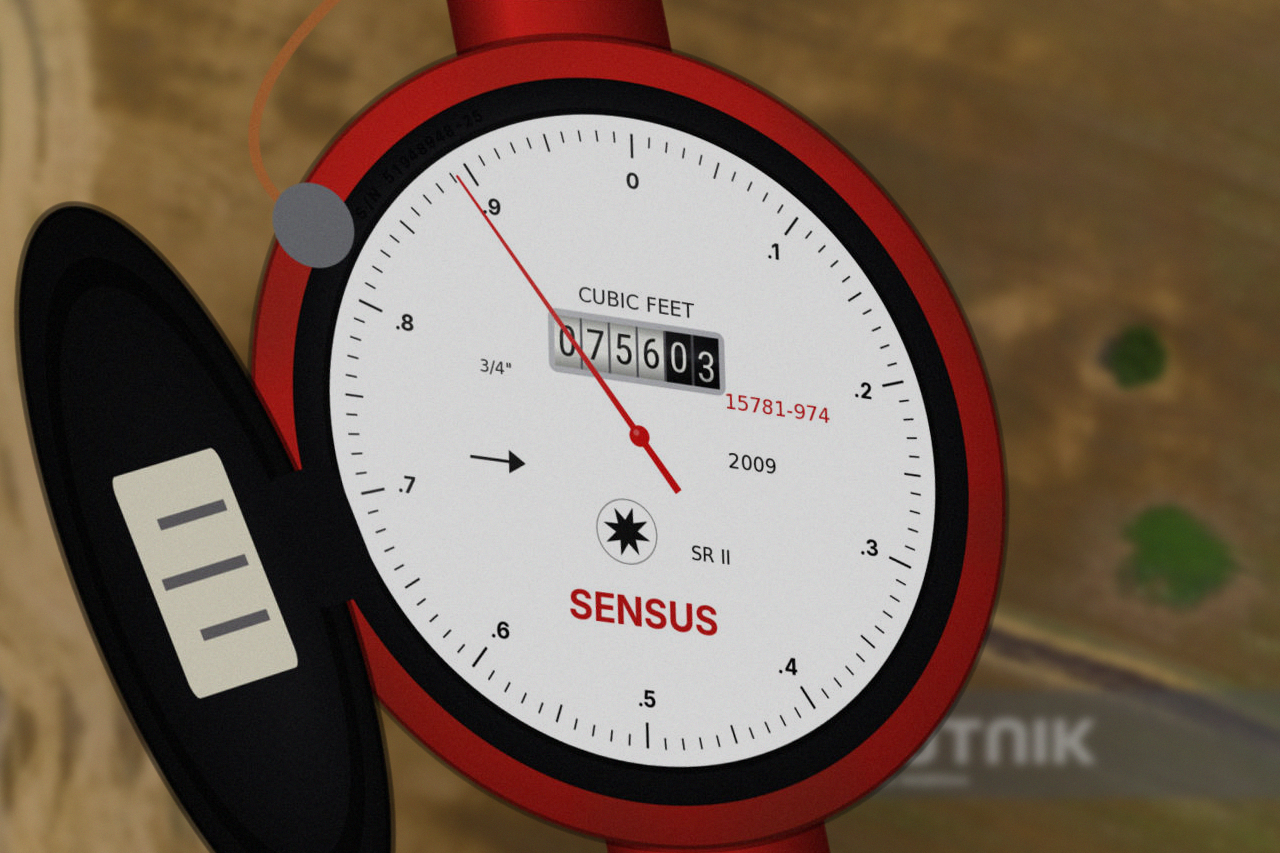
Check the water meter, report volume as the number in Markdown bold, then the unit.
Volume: **75602.89** ft³
